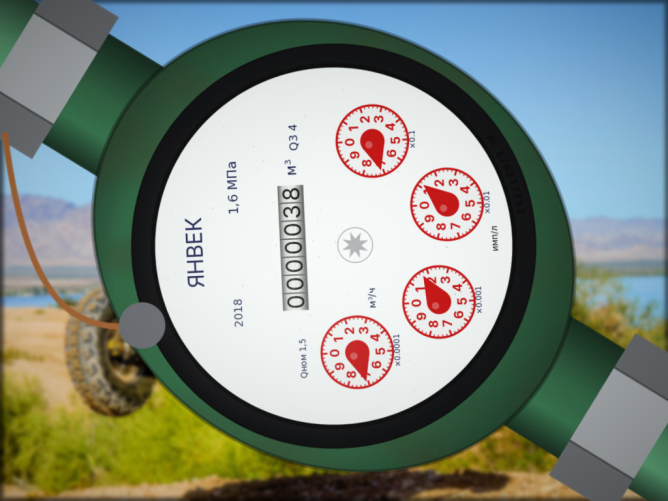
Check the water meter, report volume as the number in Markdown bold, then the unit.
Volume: **38.7117** m³
